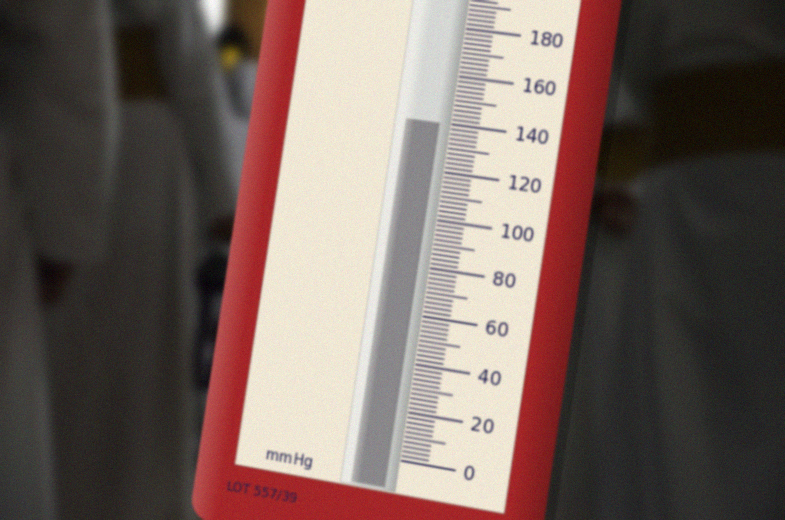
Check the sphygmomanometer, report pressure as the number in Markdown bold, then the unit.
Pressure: **140** mmHg
